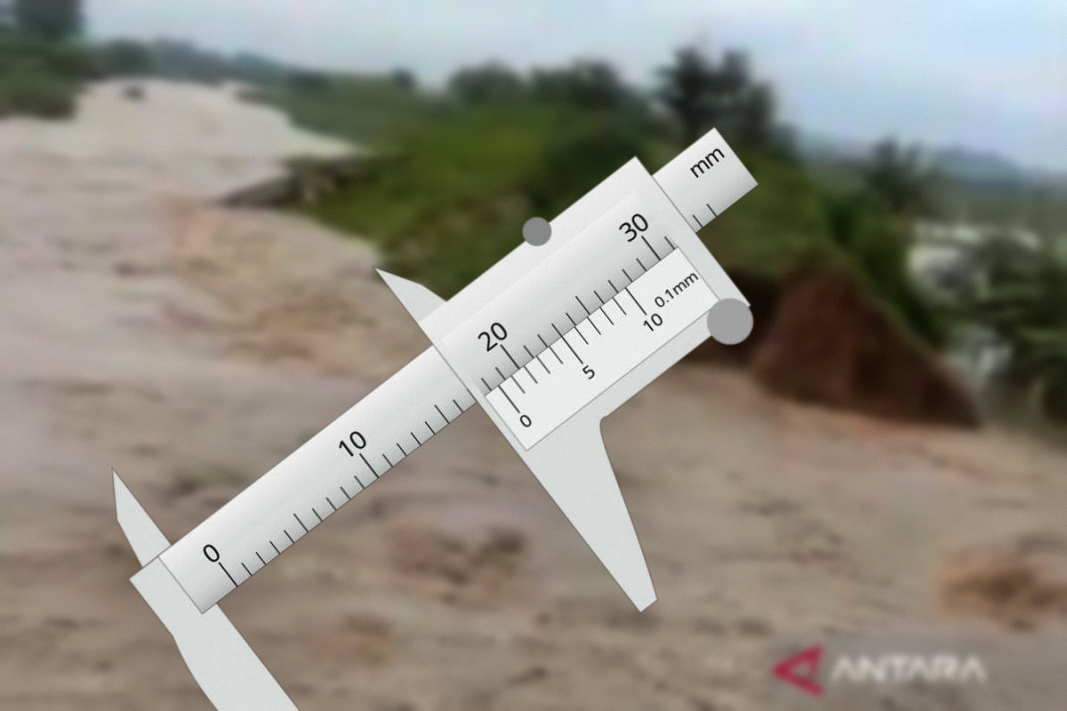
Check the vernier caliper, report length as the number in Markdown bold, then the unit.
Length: **18.5** mm
